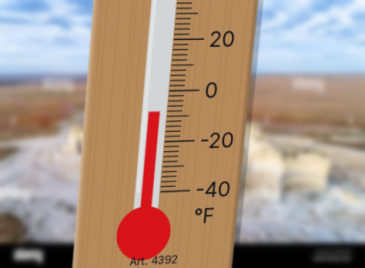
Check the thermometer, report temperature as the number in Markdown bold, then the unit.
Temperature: **-8** °F
